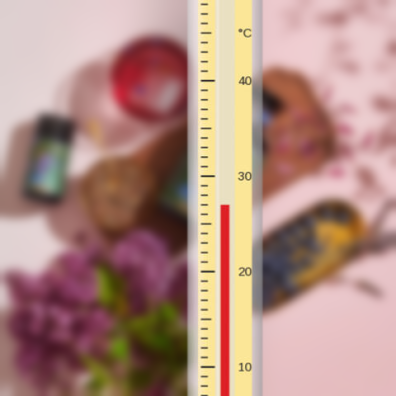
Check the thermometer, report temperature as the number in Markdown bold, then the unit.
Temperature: **27** °C
